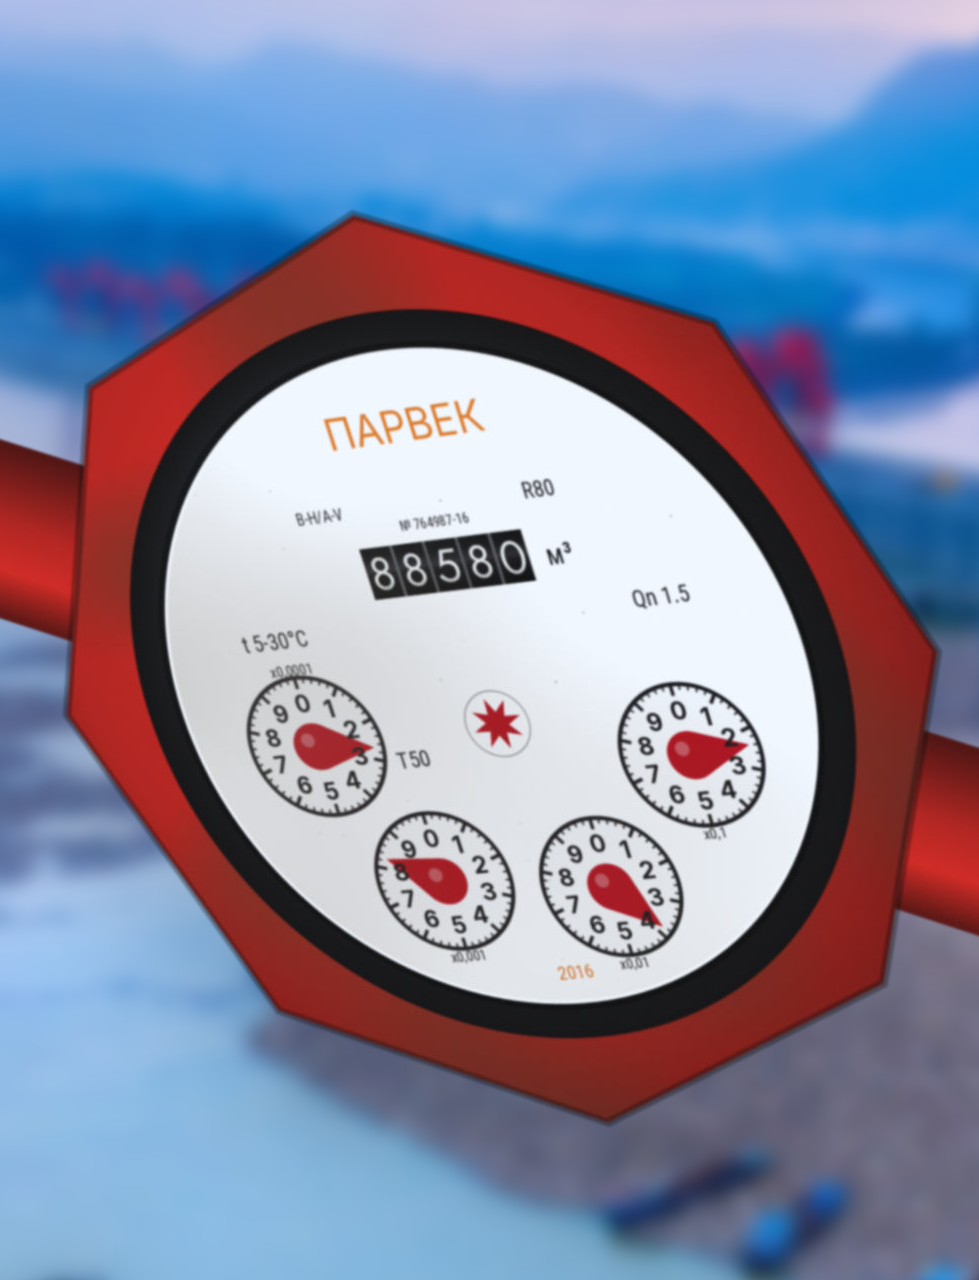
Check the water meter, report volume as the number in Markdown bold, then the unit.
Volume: **88580.2382** m³
